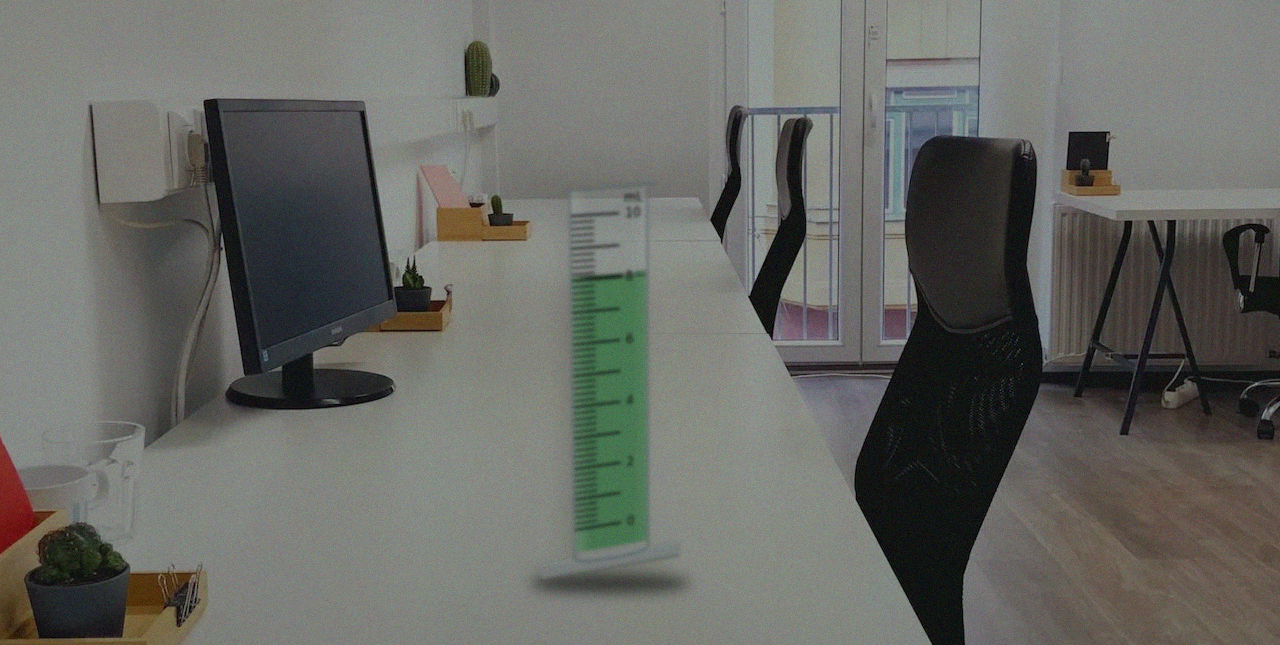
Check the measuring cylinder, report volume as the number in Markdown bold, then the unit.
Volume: **8** mL
